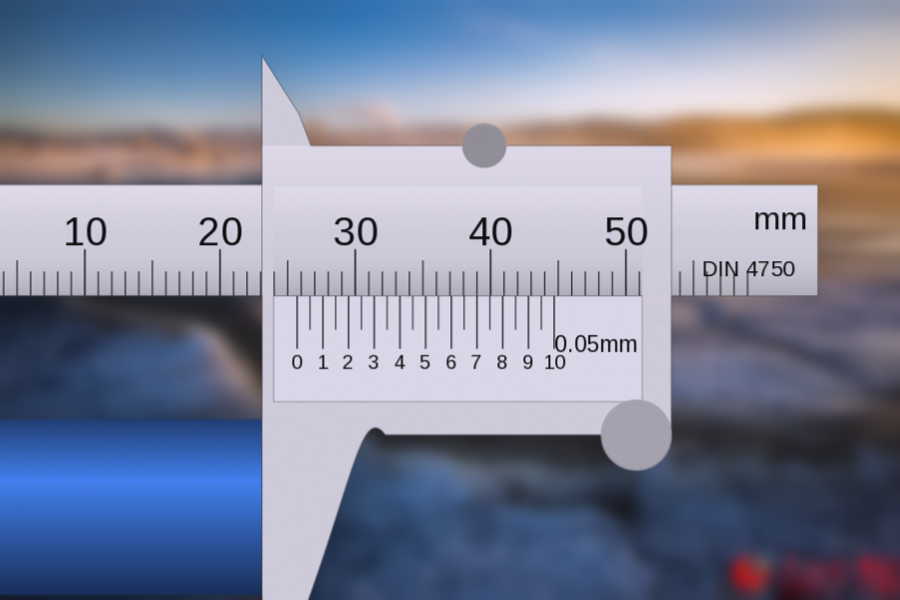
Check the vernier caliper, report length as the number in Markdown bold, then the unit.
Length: **25.7** mm
